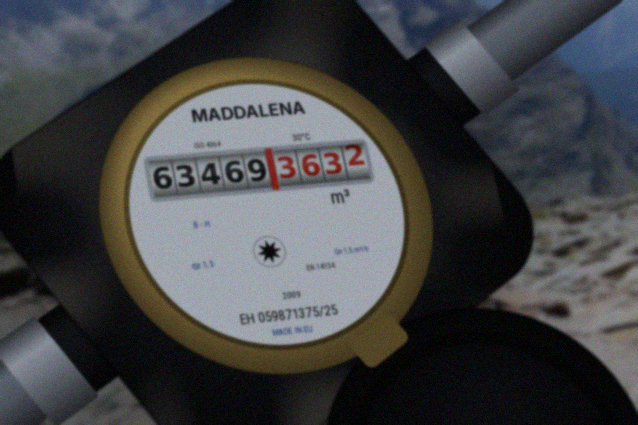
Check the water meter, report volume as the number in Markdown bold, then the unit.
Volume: **63469.3632** m³
